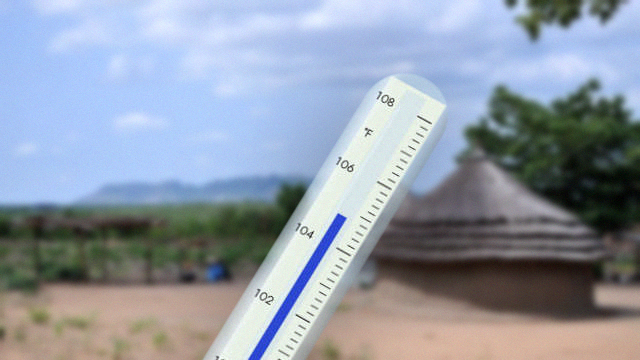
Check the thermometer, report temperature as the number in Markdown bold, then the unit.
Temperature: **104.8** °F
